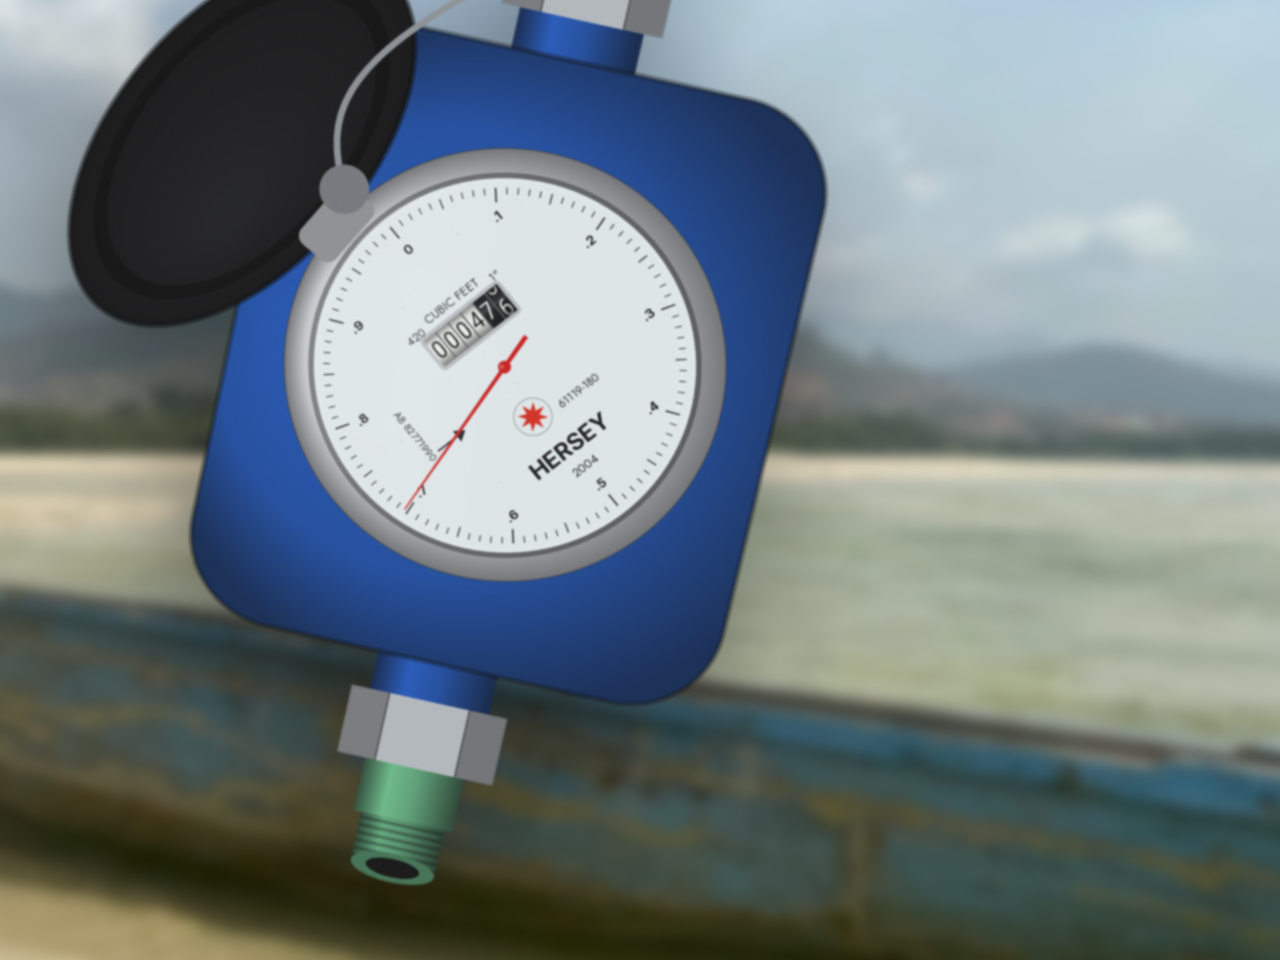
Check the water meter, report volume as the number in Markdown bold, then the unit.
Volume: **475.70** ft³
